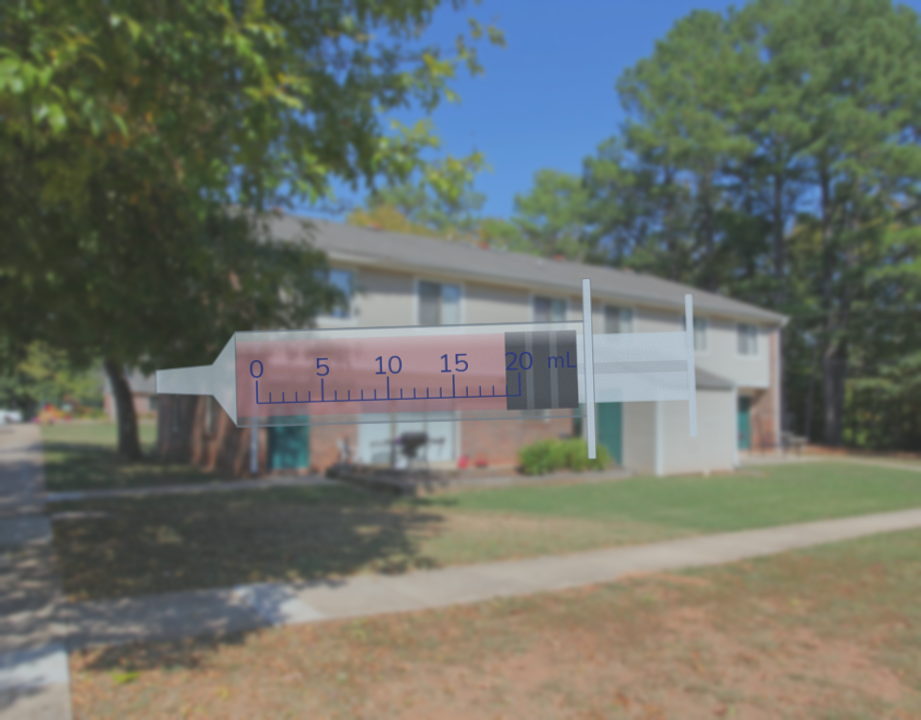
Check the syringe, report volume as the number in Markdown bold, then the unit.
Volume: **19** mL
